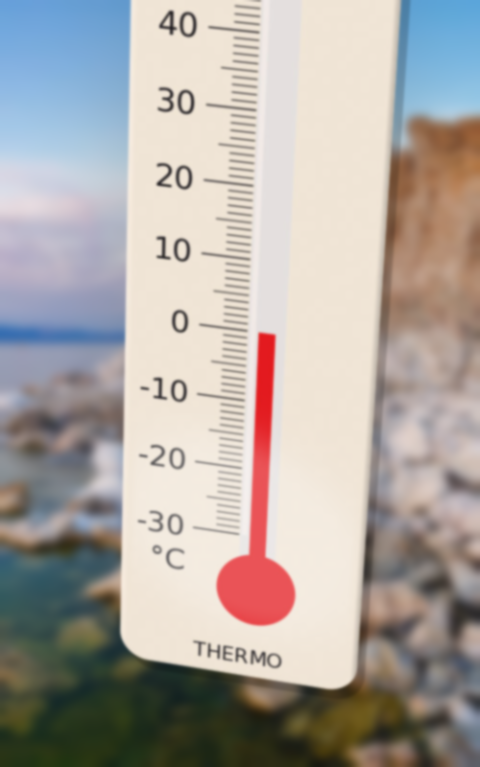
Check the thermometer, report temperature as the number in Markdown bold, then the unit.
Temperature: **0** °C
